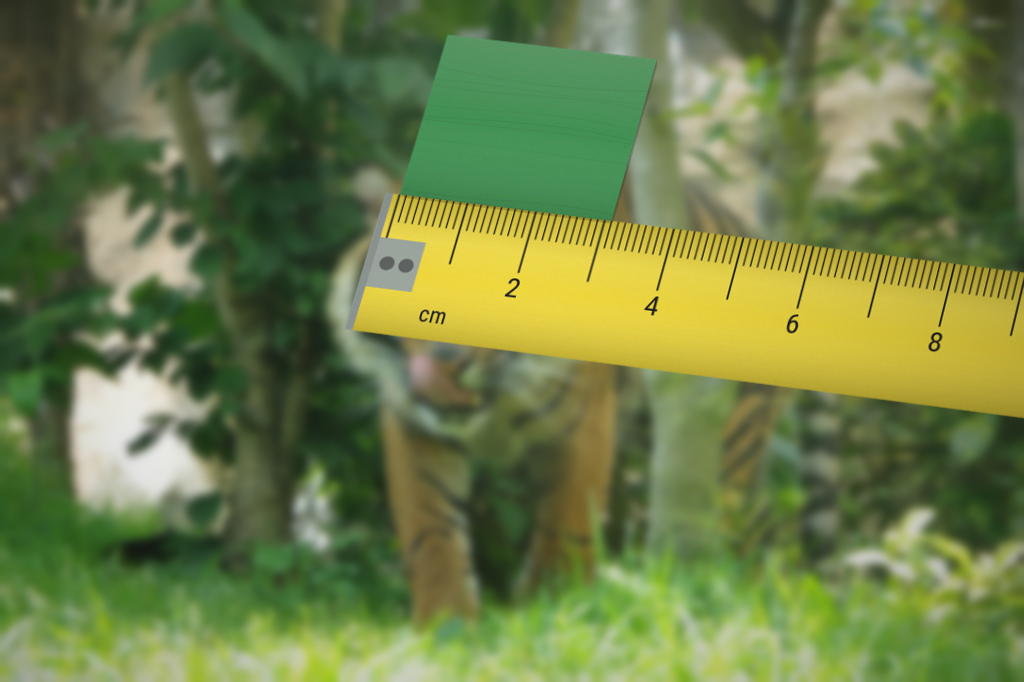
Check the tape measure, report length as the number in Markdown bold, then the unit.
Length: **3.1** cm
